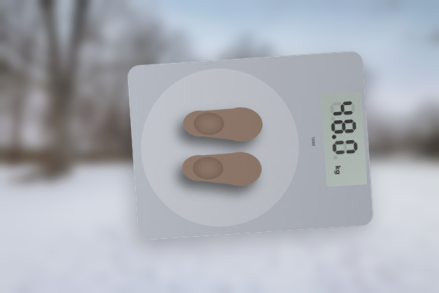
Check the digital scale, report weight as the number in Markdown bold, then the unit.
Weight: **48.0** kg
